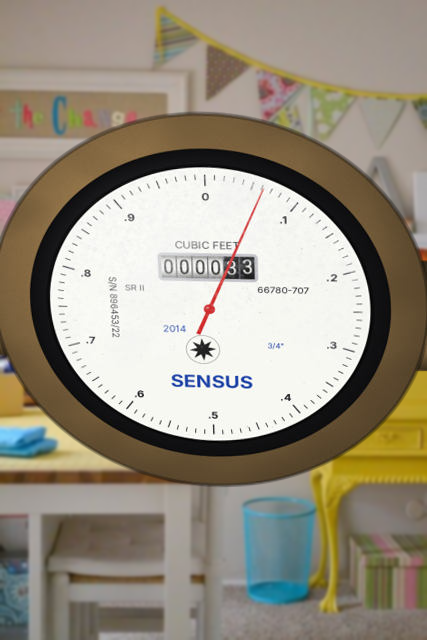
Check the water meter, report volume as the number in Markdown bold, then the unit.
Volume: **33.06** ft³
